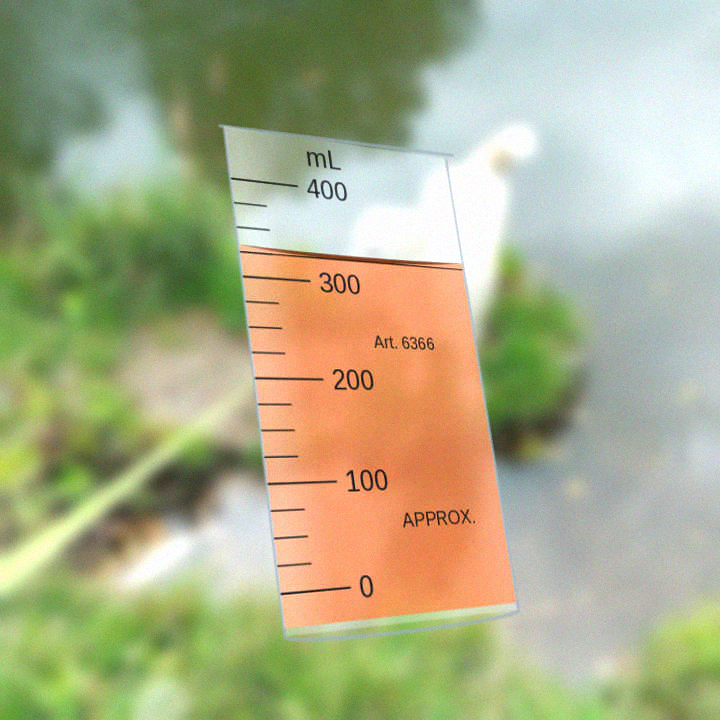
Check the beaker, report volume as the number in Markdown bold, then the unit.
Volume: **325** mL
